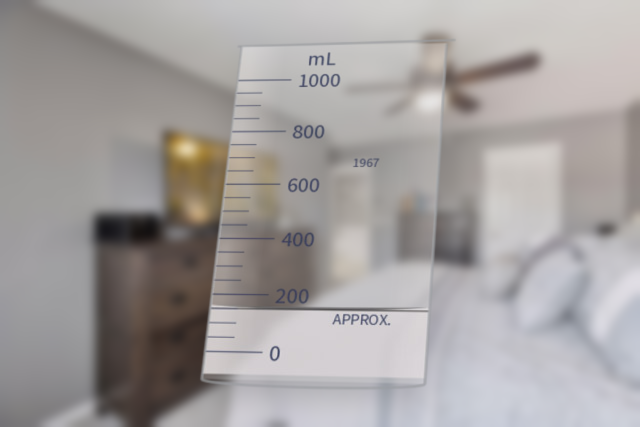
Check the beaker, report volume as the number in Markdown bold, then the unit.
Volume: **150** mL
